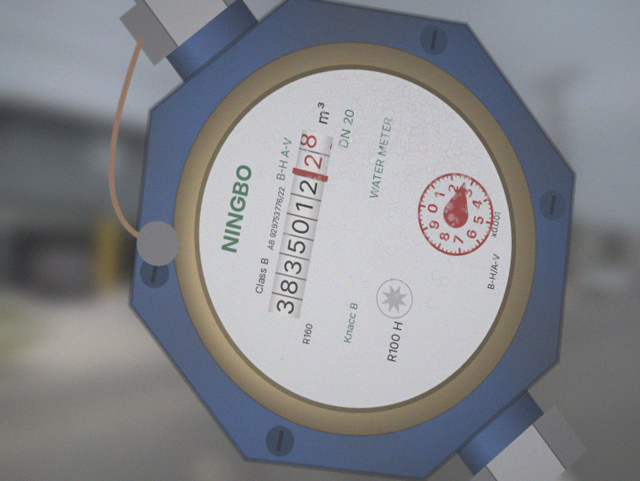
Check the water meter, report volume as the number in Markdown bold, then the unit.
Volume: **3835012.282** m³
